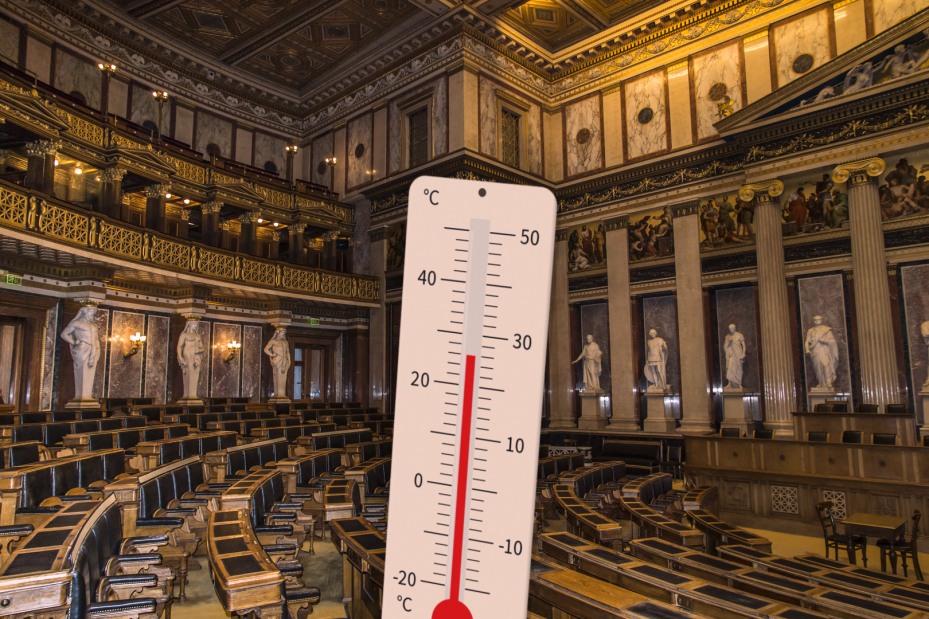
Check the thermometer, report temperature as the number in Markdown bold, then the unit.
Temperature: **26** °C
